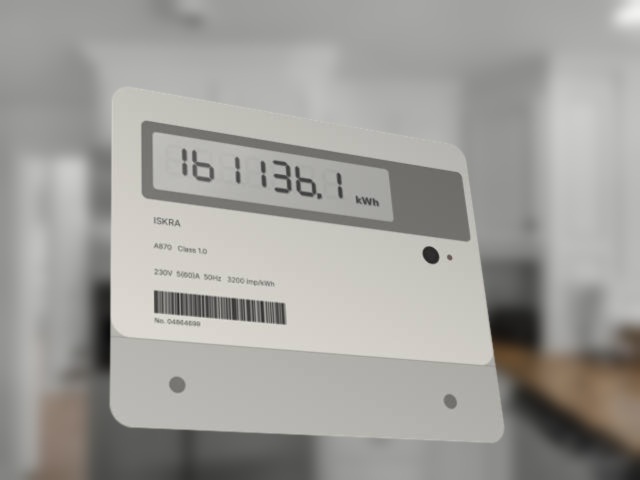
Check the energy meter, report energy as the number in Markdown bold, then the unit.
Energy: **161136.1** kWh
